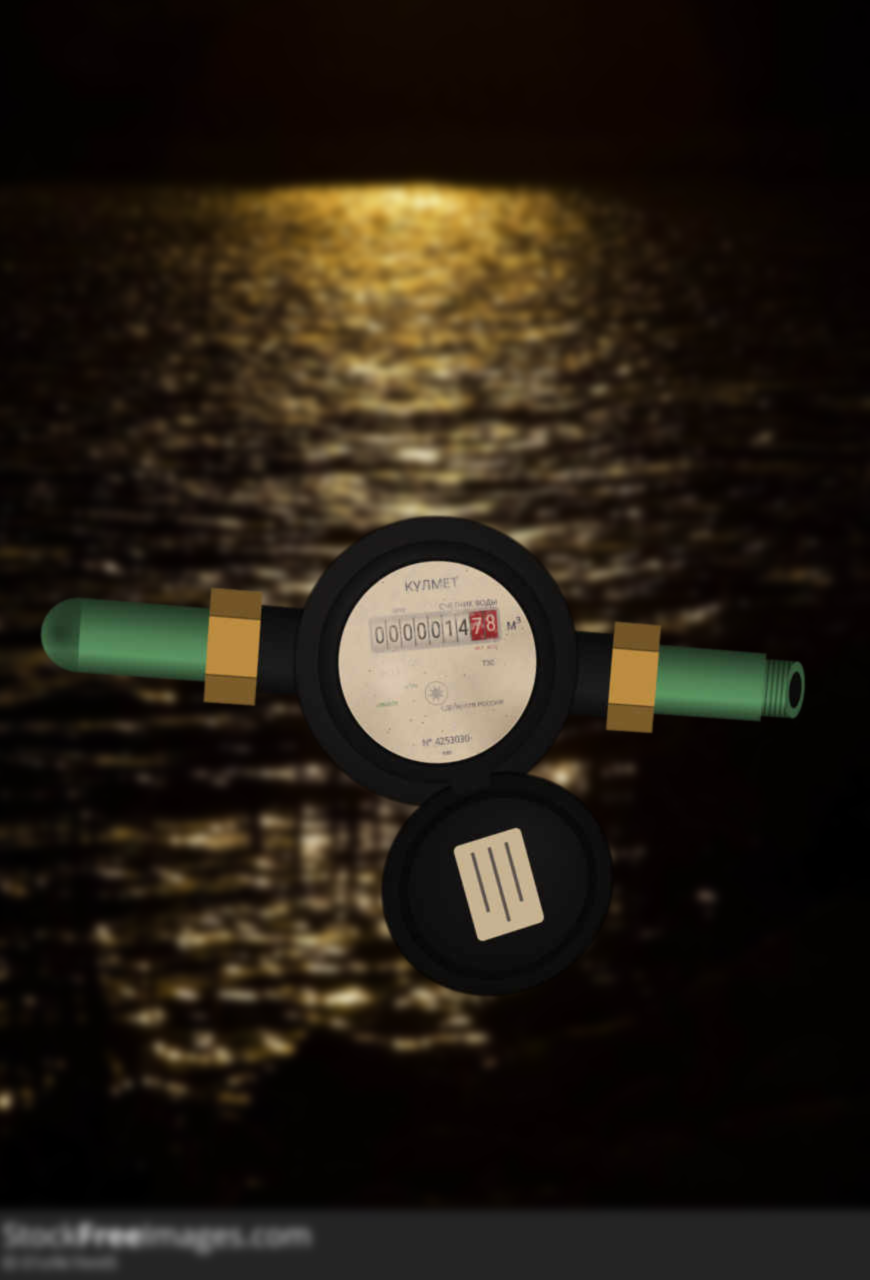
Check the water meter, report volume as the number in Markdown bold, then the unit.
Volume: **14.78** m³
